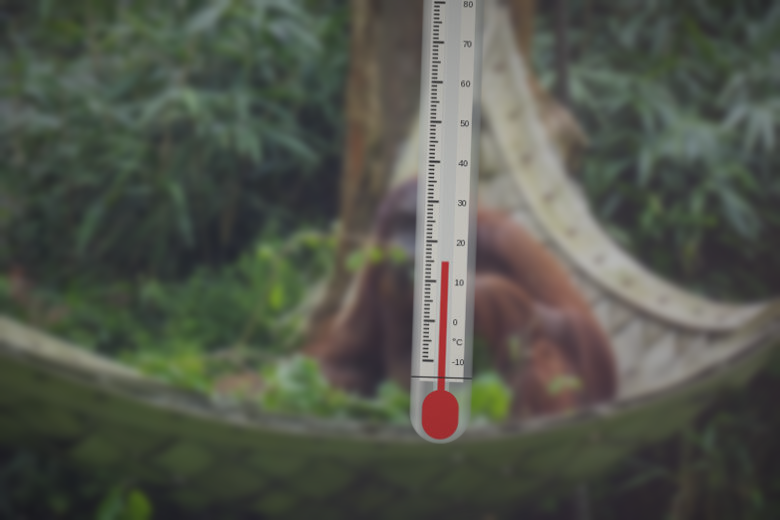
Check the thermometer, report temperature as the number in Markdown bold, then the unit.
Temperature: **15** °C
